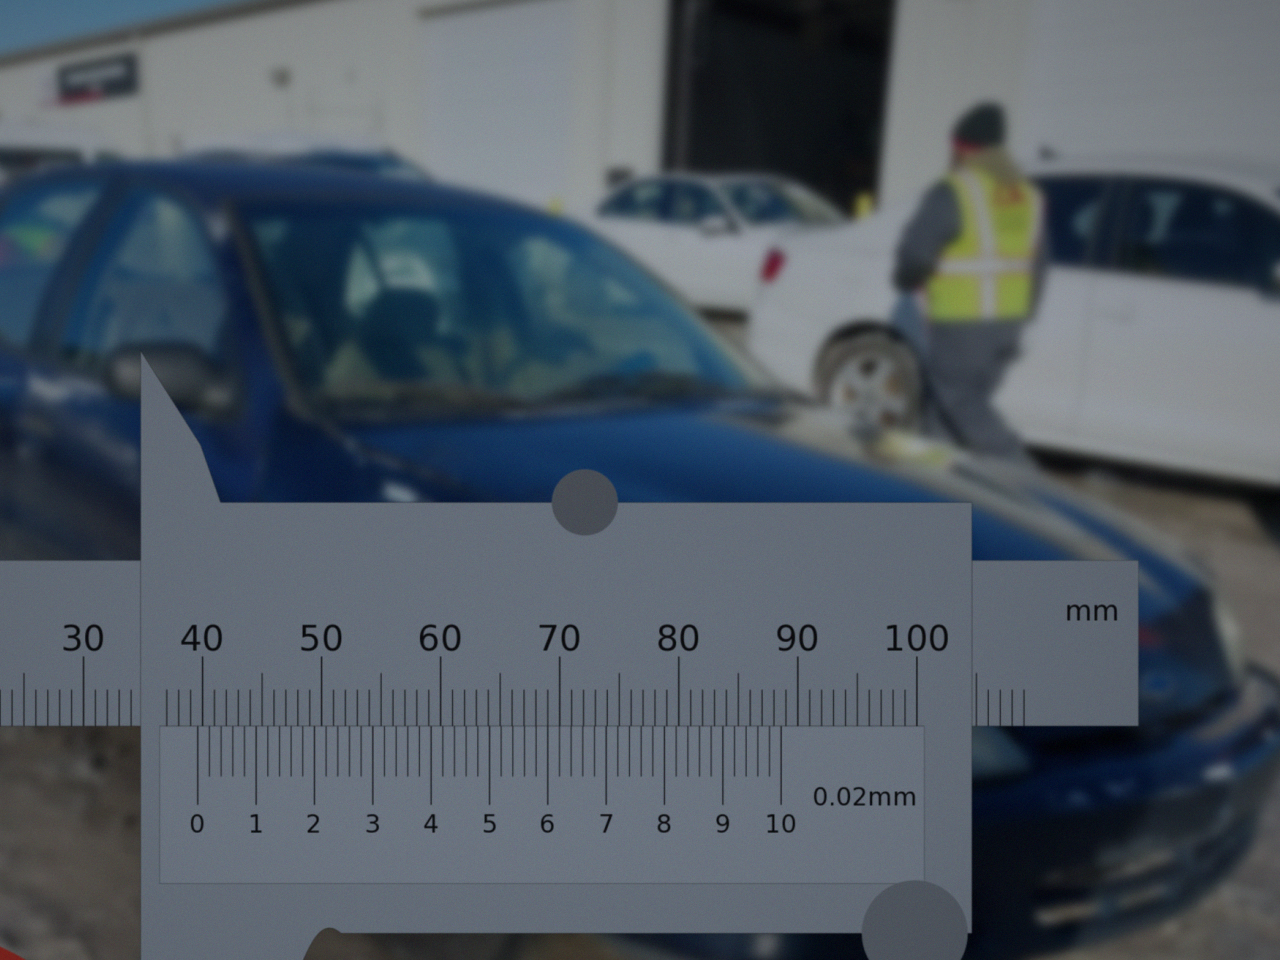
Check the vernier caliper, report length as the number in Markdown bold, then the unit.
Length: **39.6** mm
